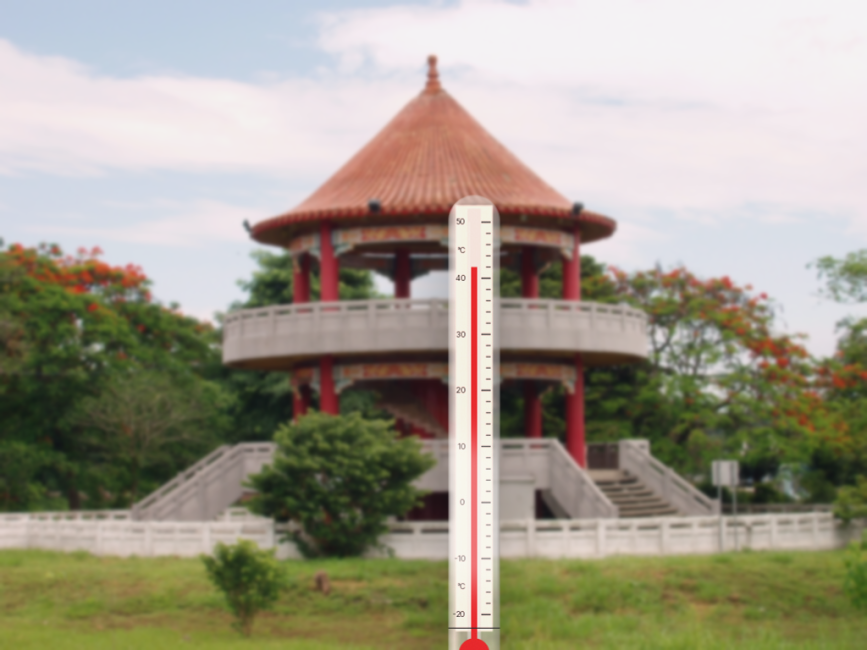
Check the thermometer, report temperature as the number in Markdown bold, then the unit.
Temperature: **42** °C
